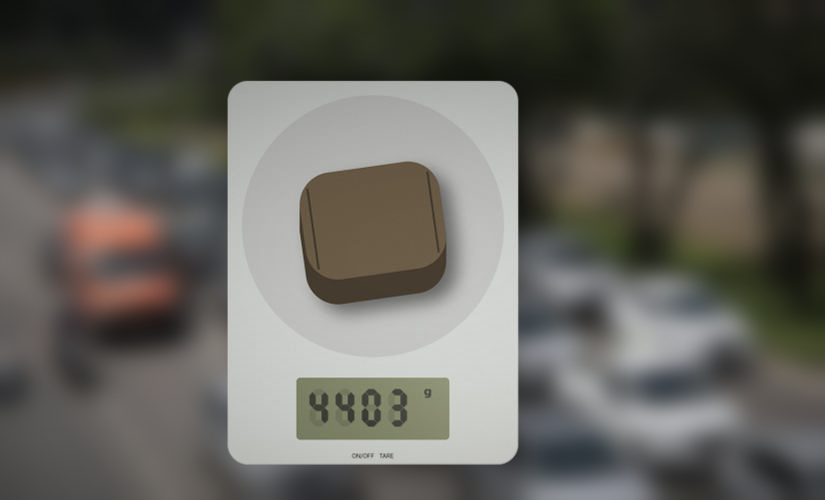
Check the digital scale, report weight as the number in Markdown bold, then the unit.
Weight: **4403** g
